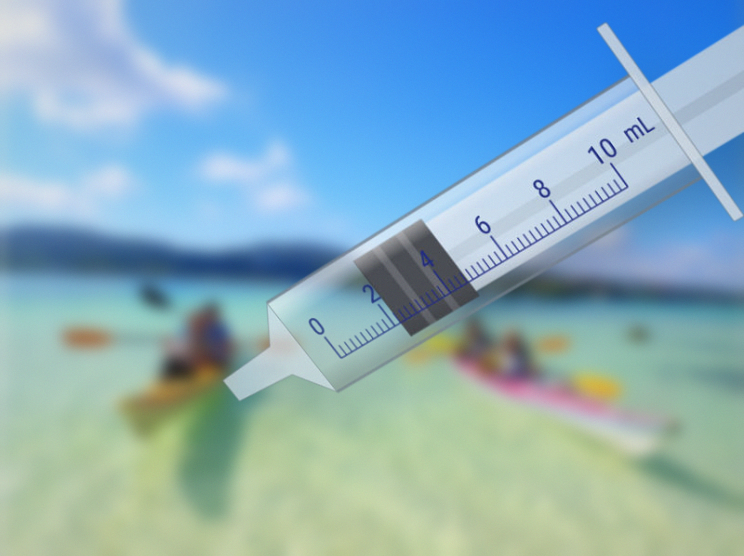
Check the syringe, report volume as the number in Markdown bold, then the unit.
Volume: **2.2** mL
